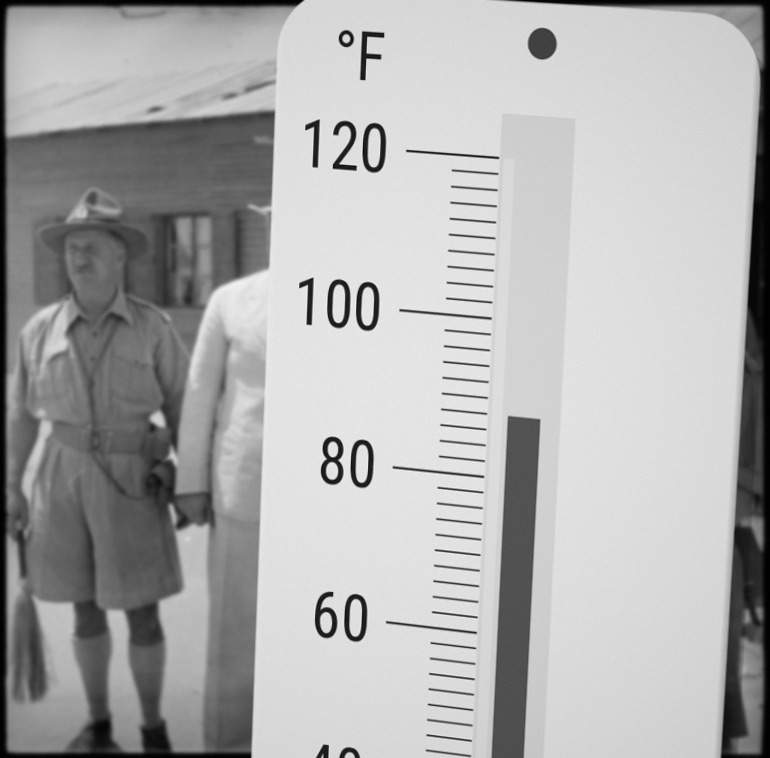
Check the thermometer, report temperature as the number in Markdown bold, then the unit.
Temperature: **88** °F
